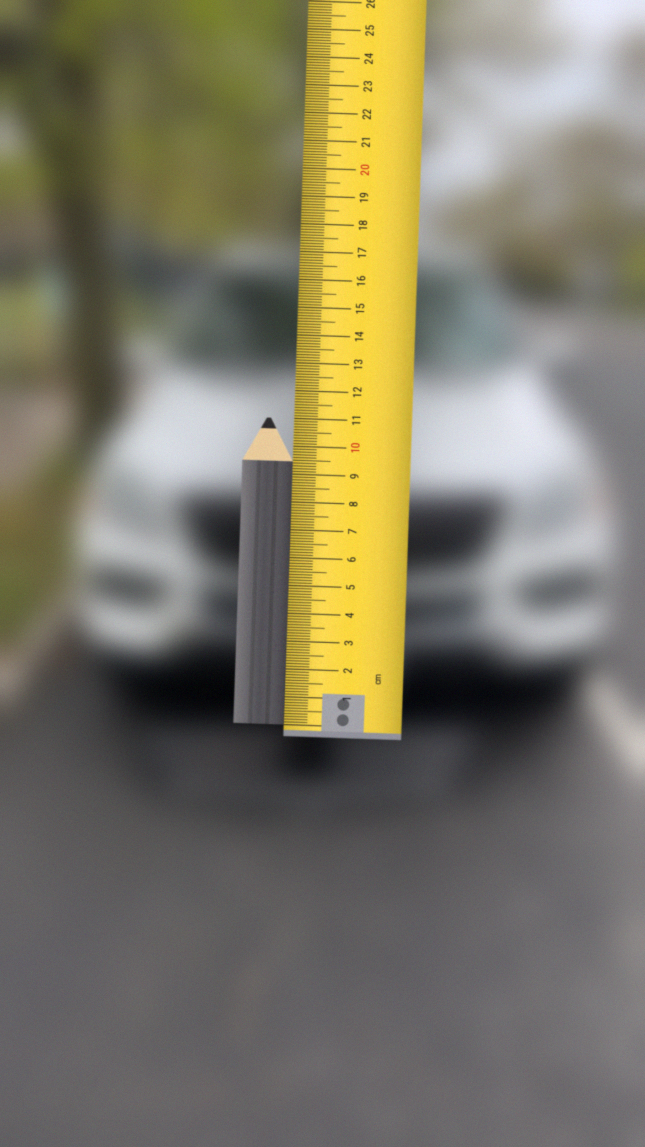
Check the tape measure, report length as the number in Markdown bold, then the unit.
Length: **11** cm
